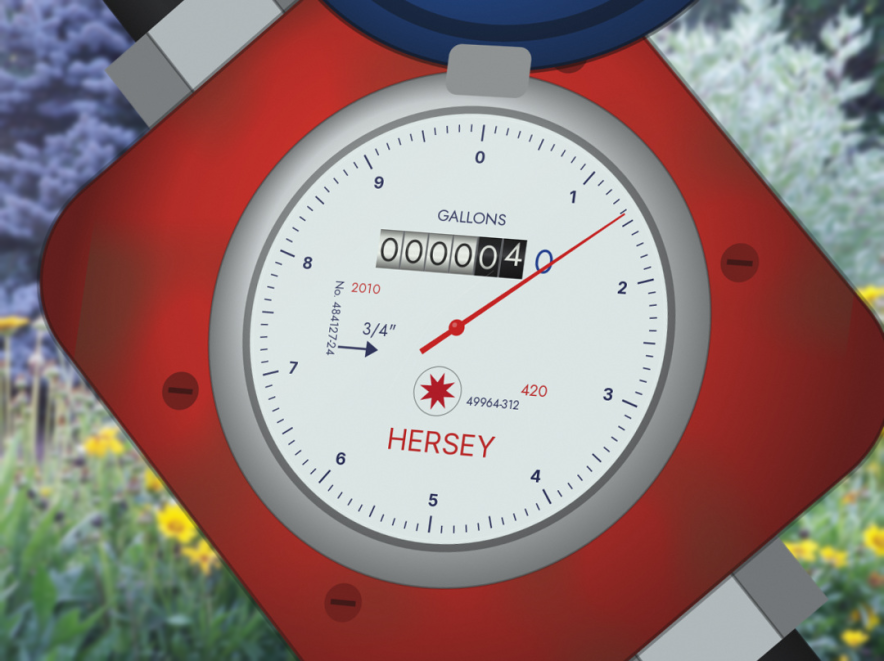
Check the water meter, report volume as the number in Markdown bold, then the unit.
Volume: **41.4** gal
